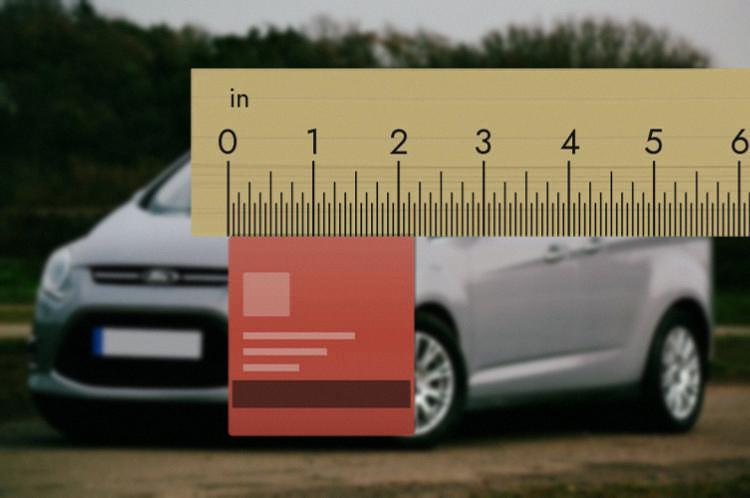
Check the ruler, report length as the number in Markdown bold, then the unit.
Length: **2.1875** in
